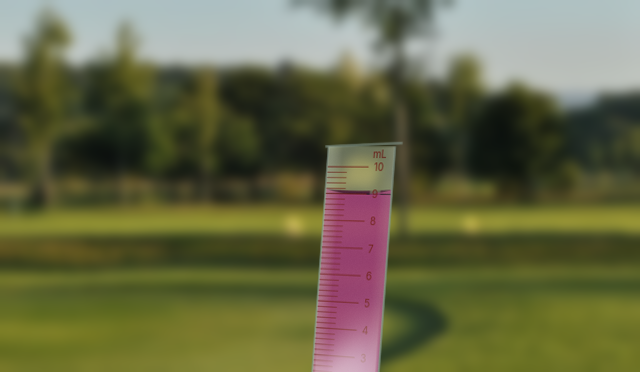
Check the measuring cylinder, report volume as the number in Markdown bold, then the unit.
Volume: **9** mL
